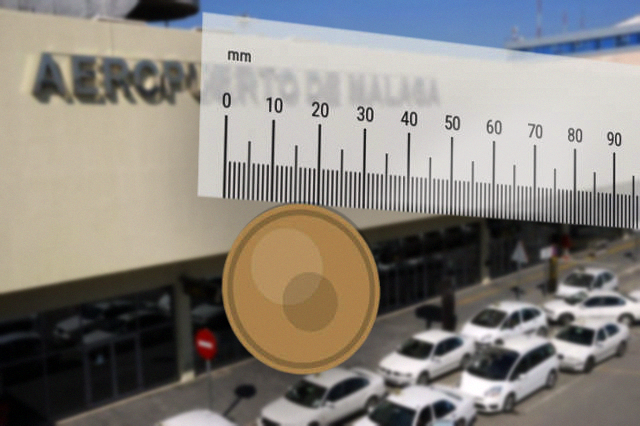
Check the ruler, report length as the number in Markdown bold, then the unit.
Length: **34** mm
